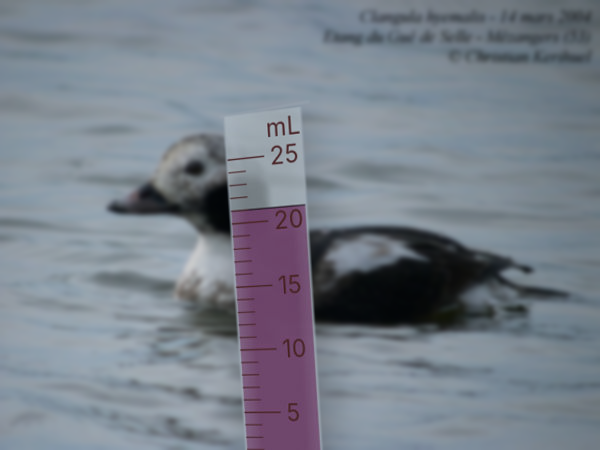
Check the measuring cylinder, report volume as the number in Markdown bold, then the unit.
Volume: **21** mL
